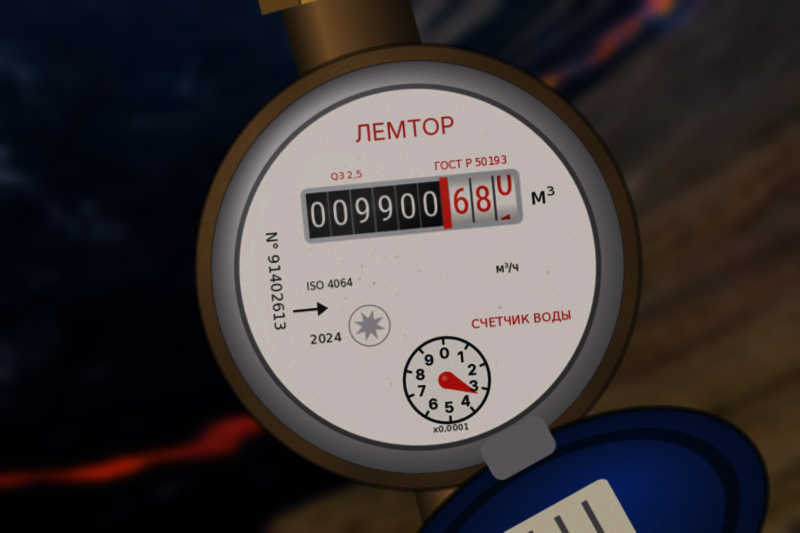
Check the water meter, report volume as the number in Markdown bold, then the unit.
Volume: **9900.6803** m³
